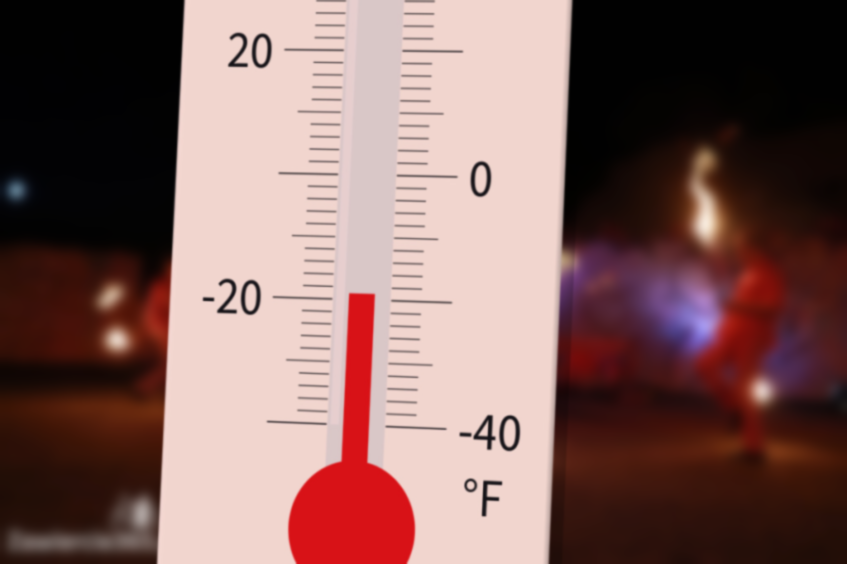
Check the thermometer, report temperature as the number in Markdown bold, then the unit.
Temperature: **-19** °F
